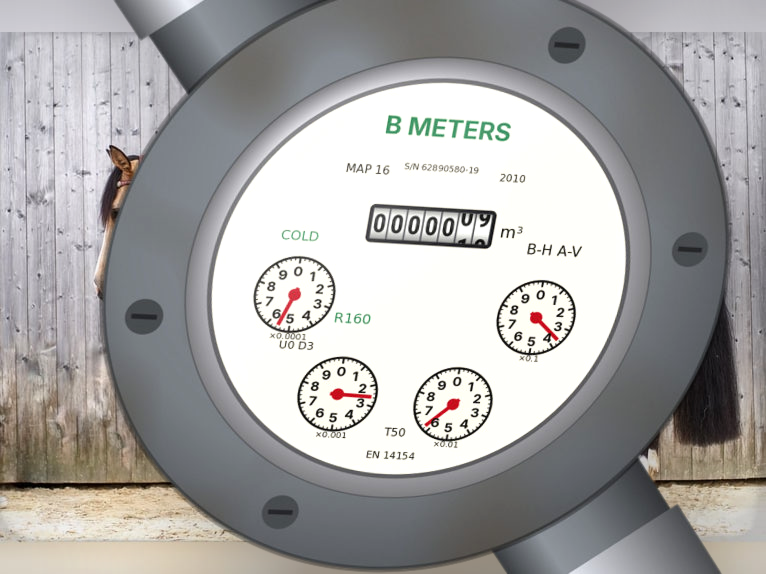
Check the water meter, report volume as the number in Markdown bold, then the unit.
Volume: **9.3625** m³
